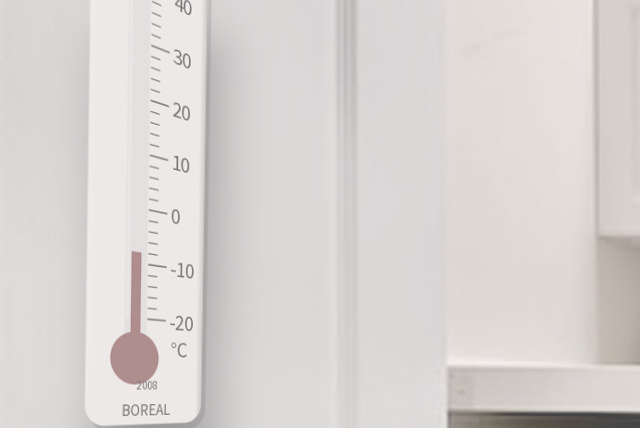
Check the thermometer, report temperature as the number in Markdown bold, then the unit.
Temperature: **-8** °C
